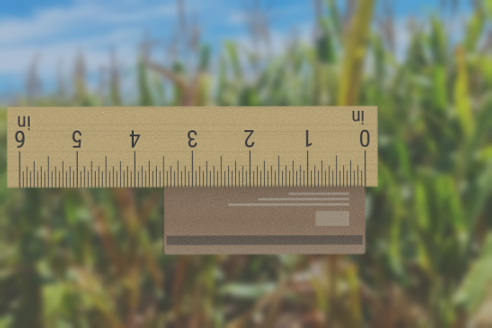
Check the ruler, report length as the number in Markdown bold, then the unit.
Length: **3.5** in
